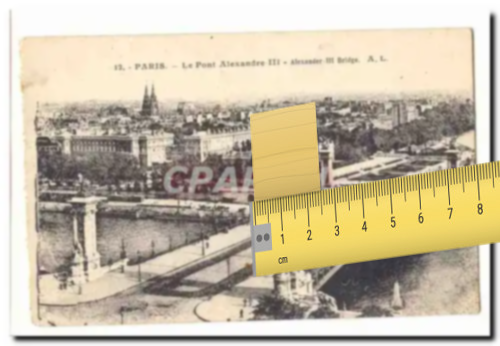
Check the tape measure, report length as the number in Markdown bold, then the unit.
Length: **2.5** cm
